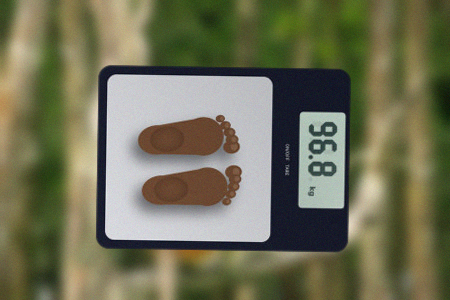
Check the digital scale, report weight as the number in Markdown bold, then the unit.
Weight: **96.8** kg
